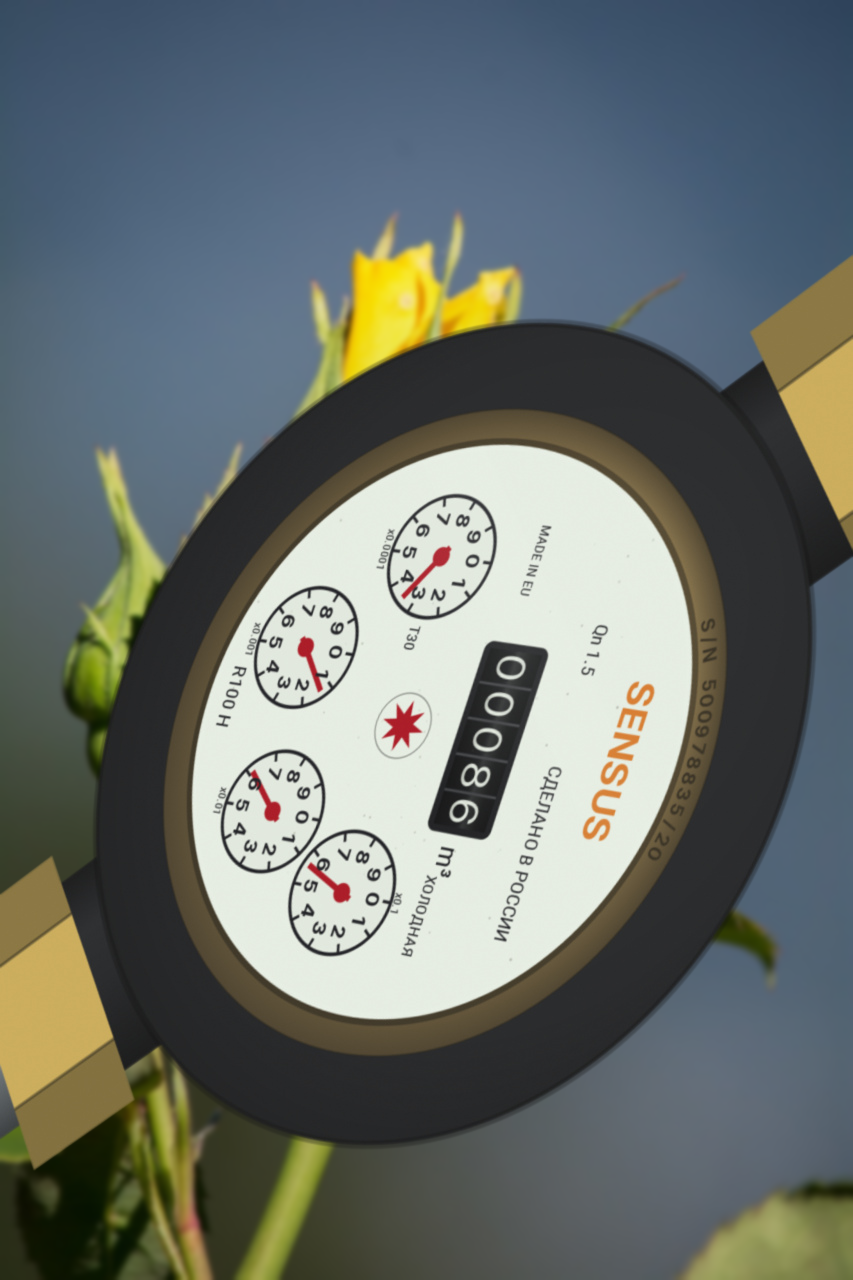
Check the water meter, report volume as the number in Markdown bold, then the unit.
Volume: **86.5613** m³
